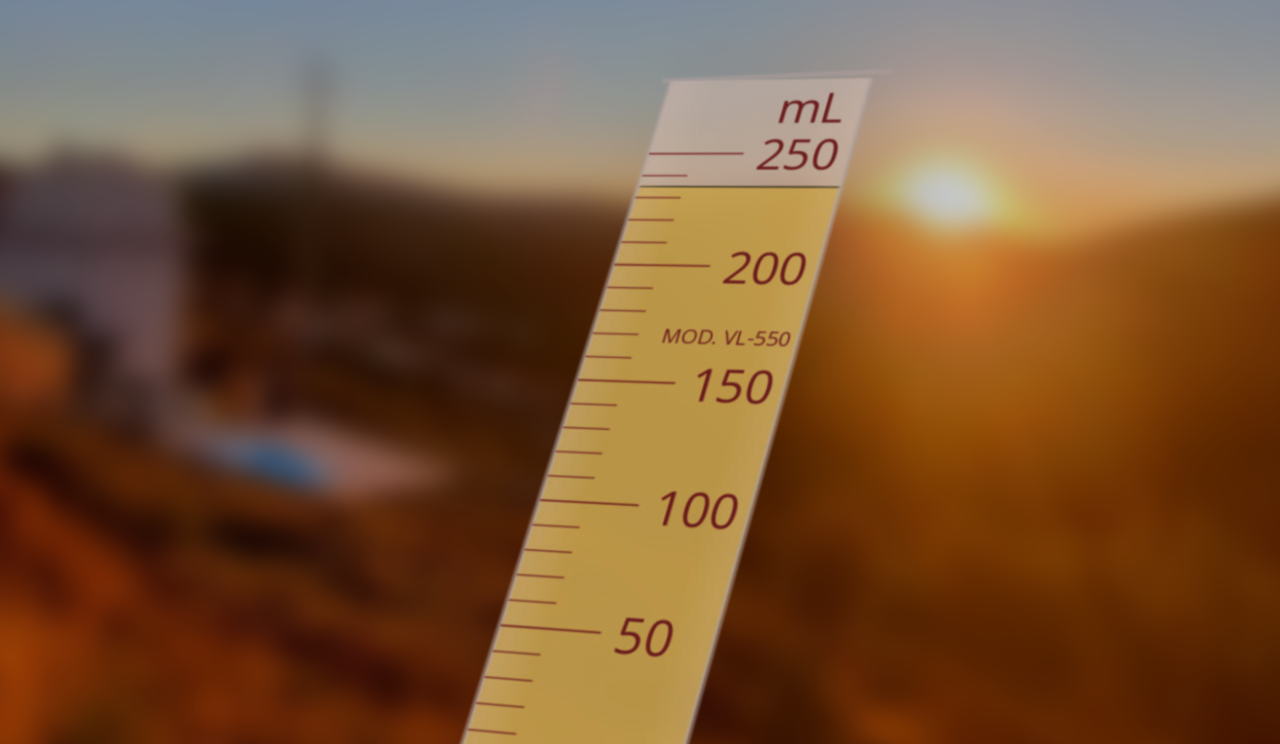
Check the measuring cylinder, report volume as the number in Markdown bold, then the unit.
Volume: **235** mL
